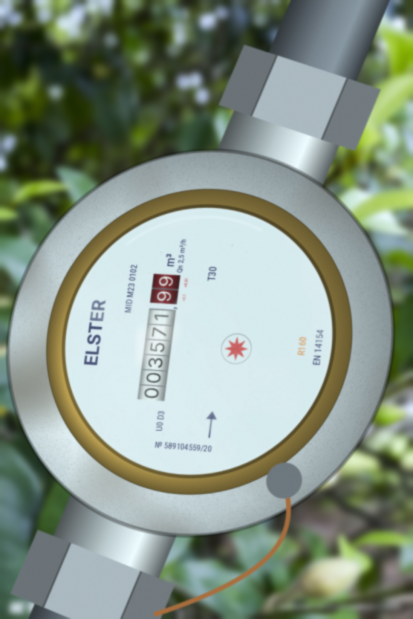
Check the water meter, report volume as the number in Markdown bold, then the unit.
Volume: **3571.99** m³
